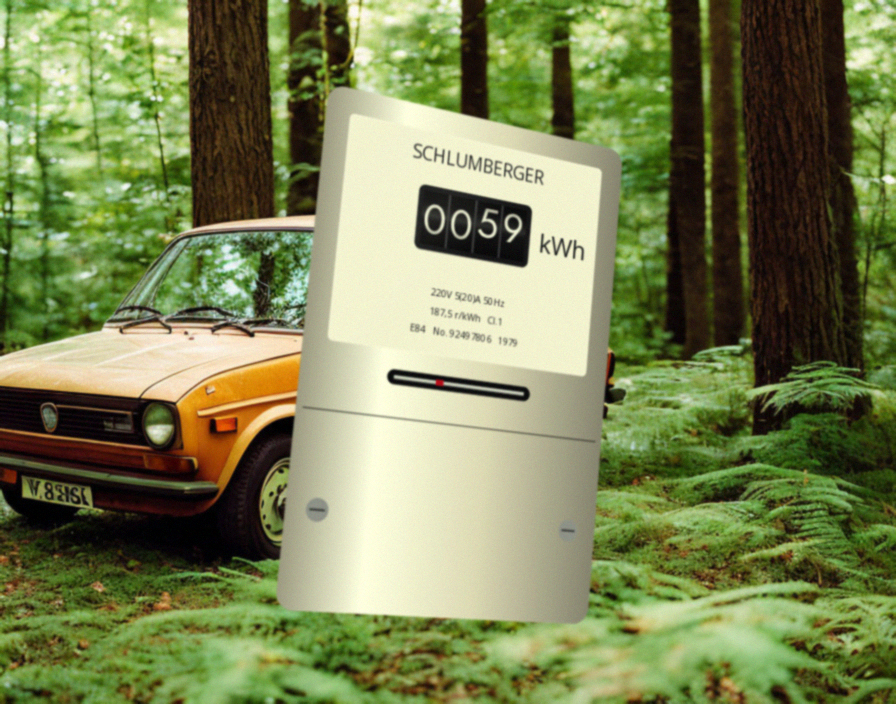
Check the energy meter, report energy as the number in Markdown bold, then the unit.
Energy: **59** kWh
